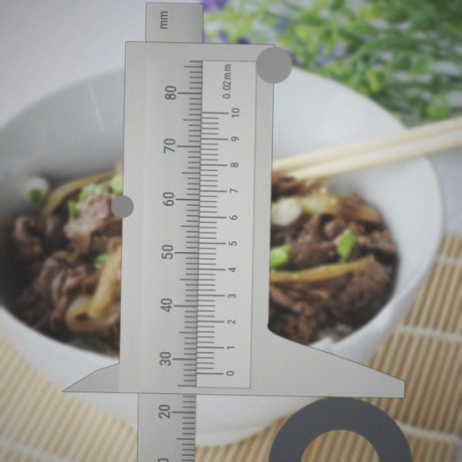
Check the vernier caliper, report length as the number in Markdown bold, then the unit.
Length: **27.4** mm
